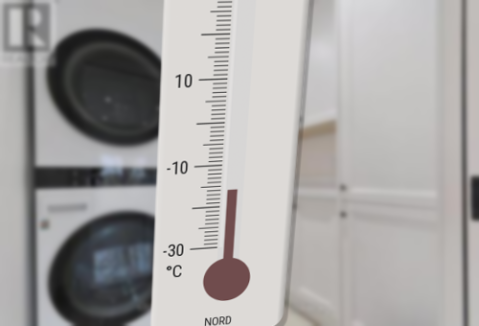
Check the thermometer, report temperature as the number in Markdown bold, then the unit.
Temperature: **-16** °C
